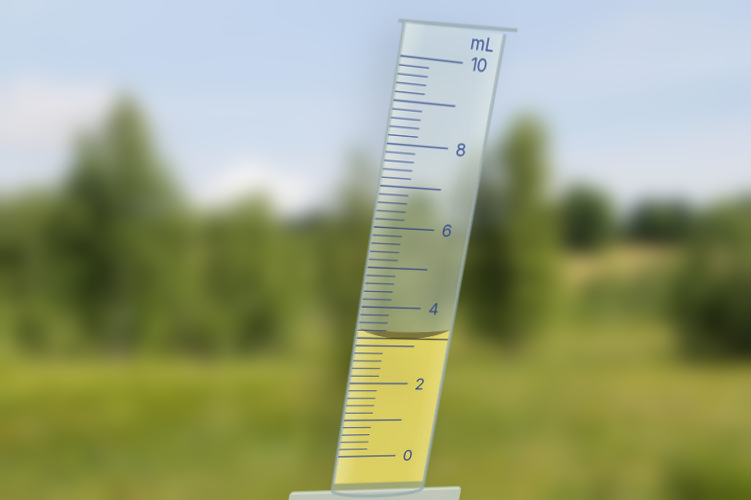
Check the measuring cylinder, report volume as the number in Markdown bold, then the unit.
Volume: **3.2** mL
